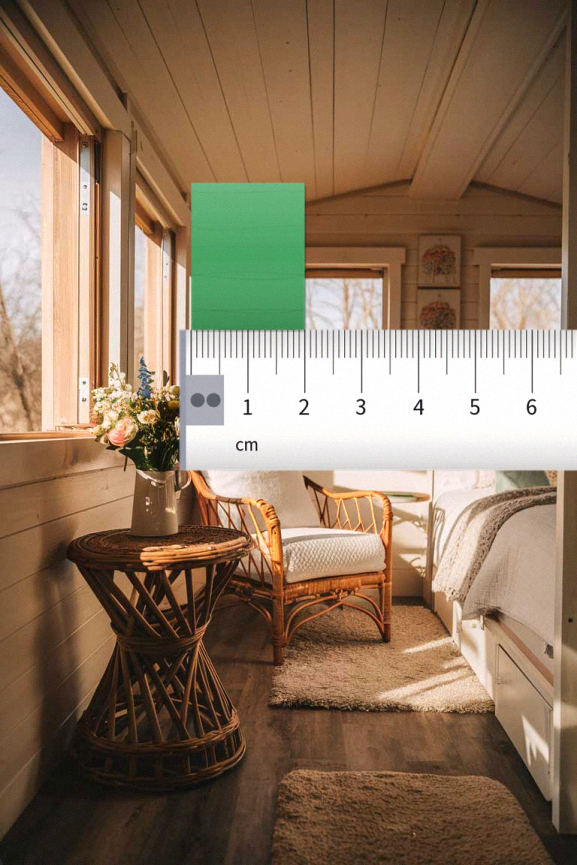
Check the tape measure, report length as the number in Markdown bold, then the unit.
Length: **2** cm
